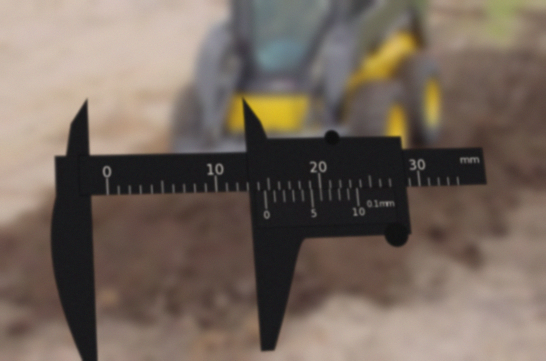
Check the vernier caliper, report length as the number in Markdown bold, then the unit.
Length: **14.6** mm
